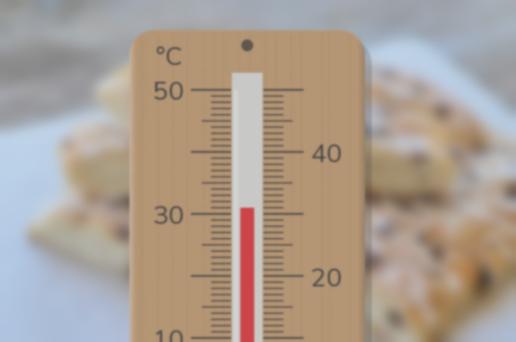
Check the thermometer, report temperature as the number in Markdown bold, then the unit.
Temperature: **31** °C
